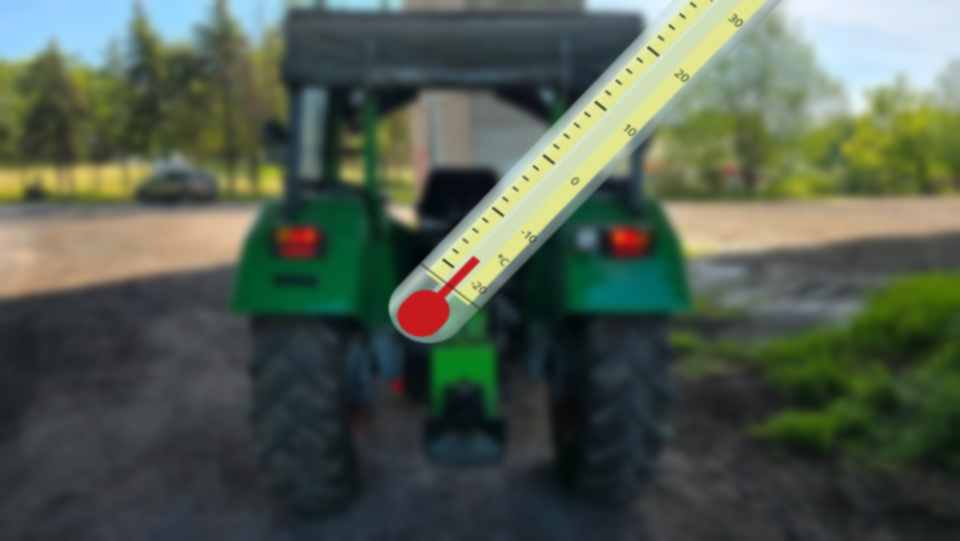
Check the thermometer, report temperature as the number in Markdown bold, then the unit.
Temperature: **-17** °C
